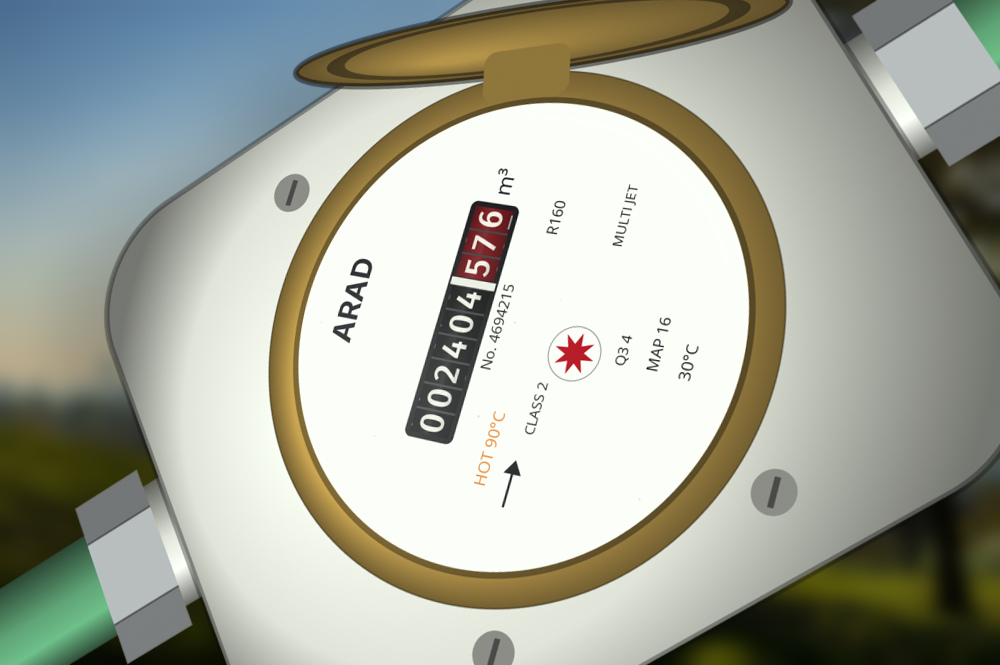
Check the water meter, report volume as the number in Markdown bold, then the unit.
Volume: **2404.576** m³
